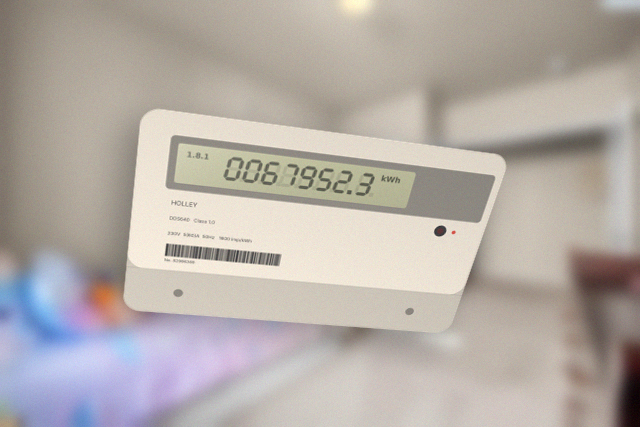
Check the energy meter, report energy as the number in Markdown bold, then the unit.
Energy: **67952.3** kWh
